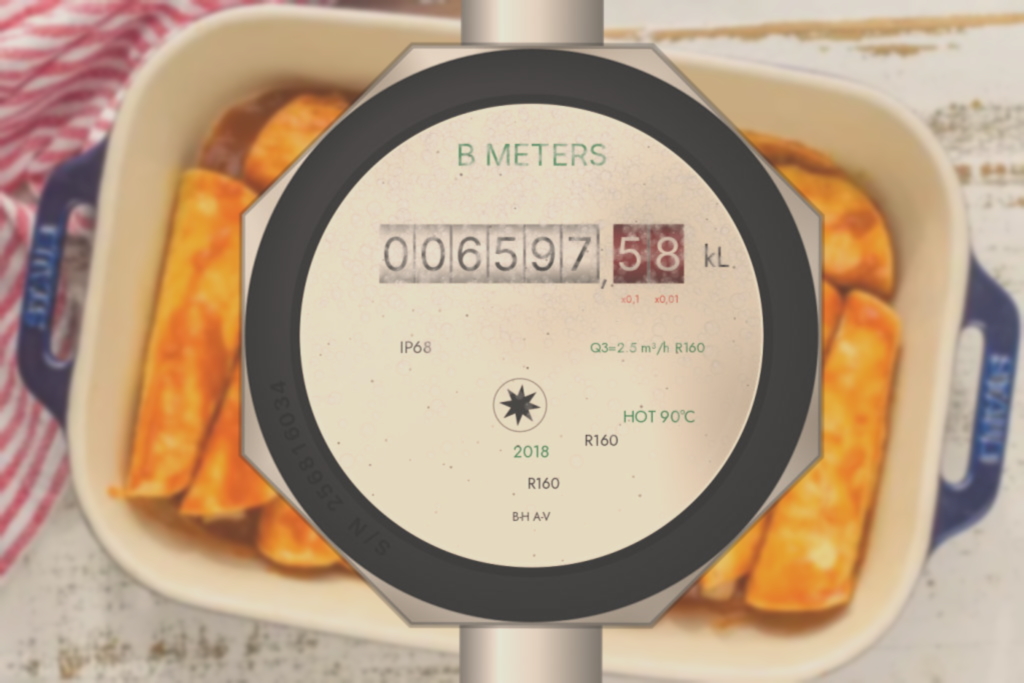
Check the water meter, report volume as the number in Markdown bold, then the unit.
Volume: **6597.58** kL
